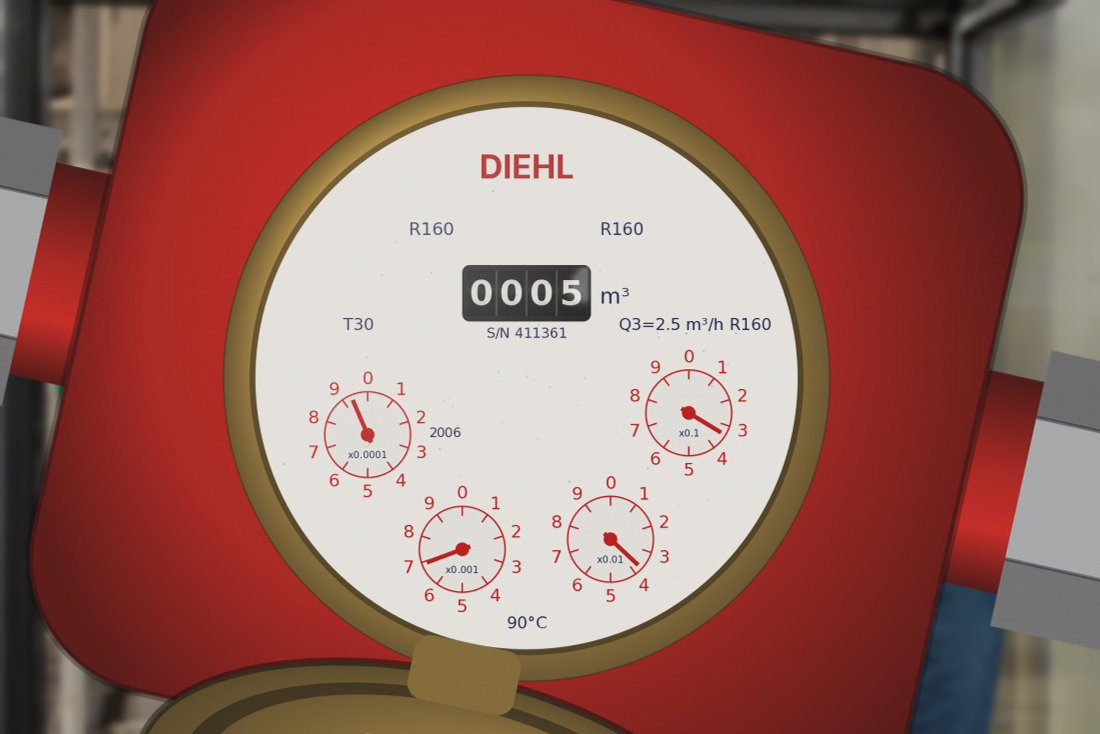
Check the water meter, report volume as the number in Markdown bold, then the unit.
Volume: **5.3369** m³
